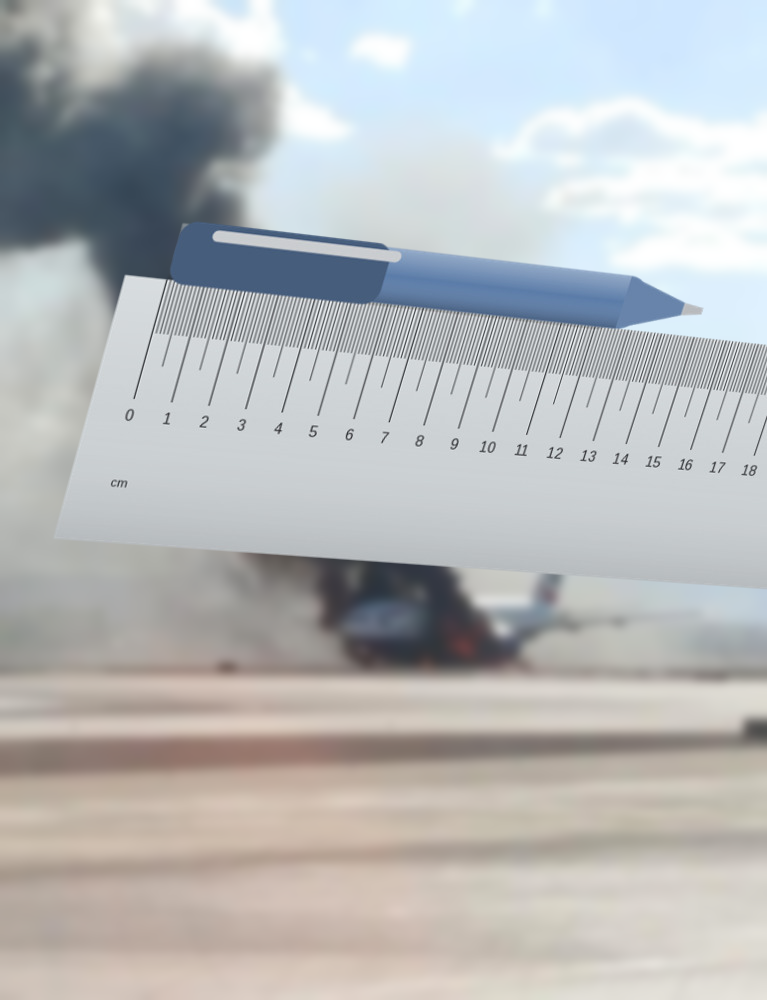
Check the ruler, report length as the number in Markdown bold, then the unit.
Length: **15** cm
